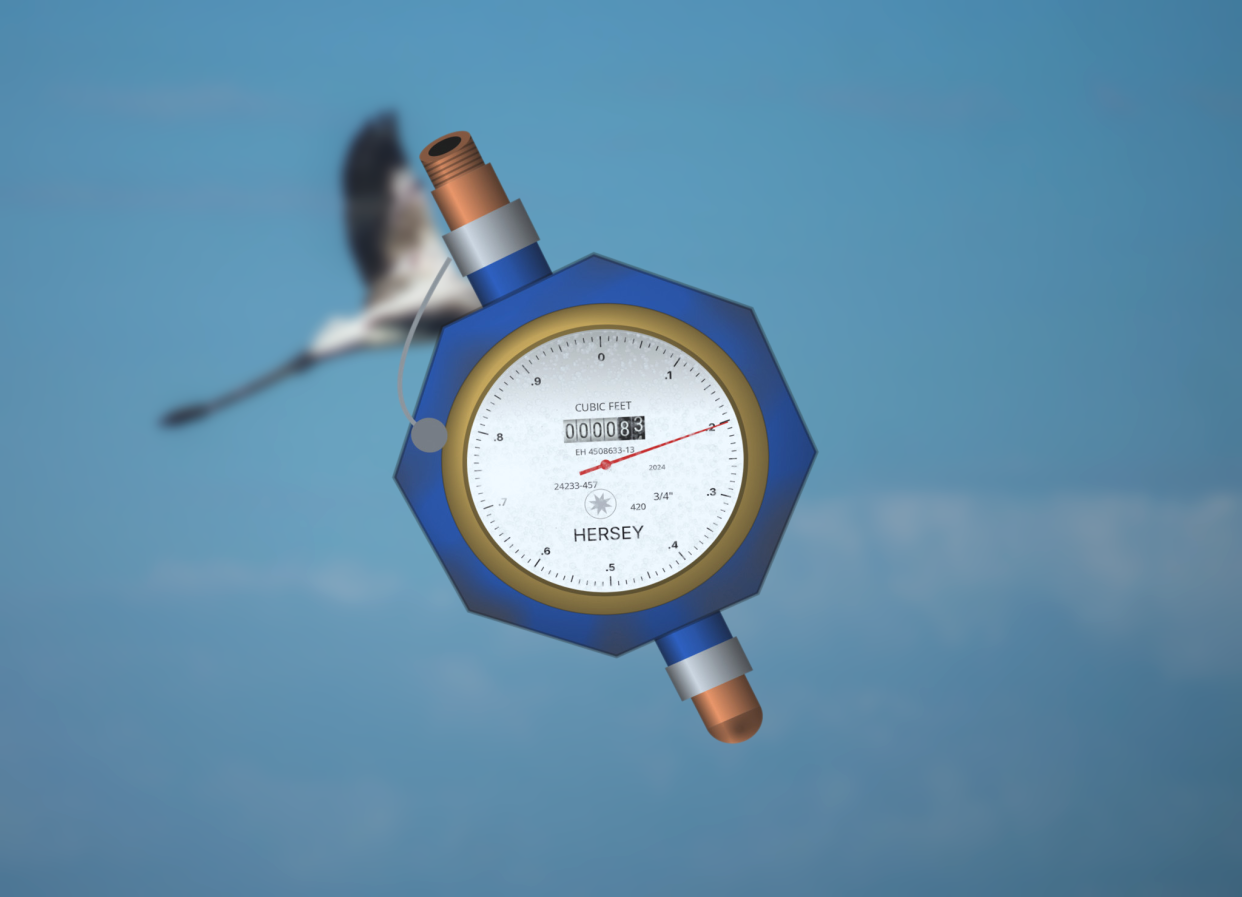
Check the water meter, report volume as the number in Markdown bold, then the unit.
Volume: **83.20** ft³
